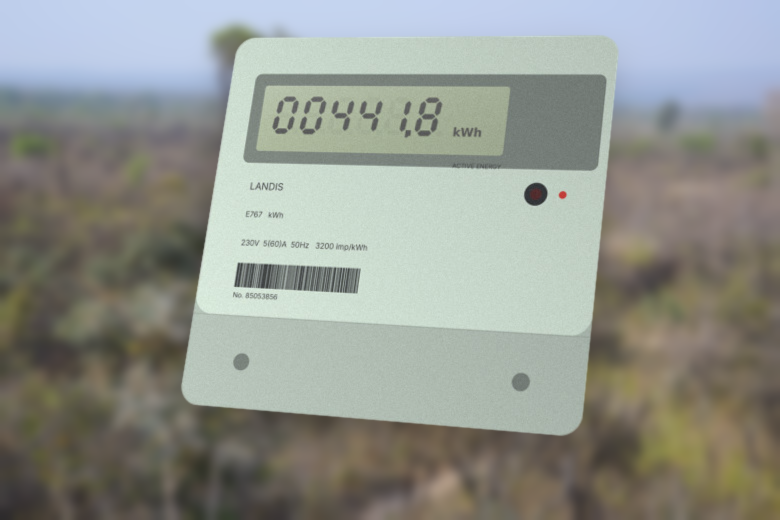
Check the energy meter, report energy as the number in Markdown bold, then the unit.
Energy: **441.8** kWh
